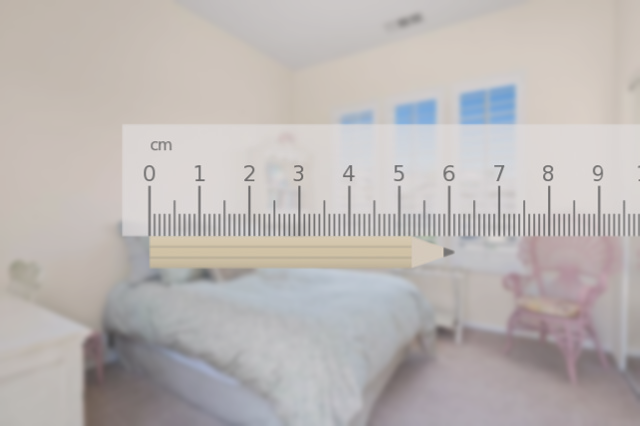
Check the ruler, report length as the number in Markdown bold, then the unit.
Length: **6.1** cm
